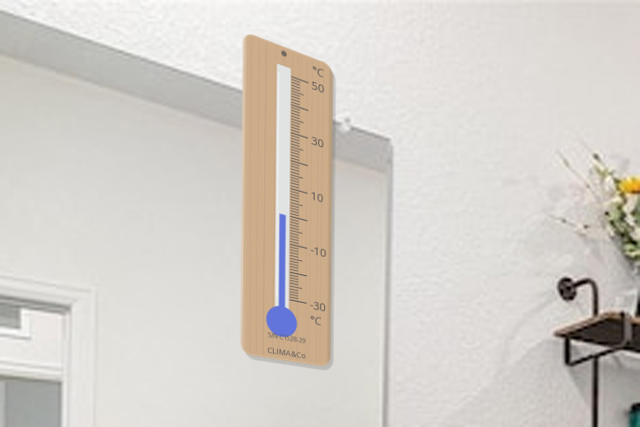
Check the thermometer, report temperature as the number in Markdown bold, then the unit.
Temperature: **0** °C
